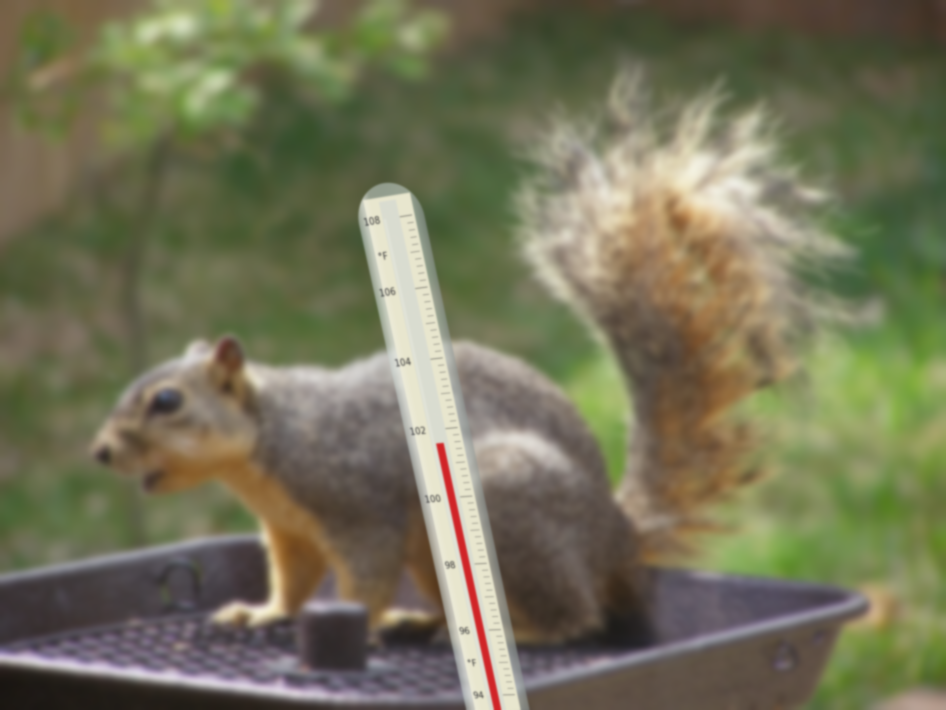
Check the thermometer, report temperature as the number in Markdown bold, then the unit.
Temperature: **101.6** °F
